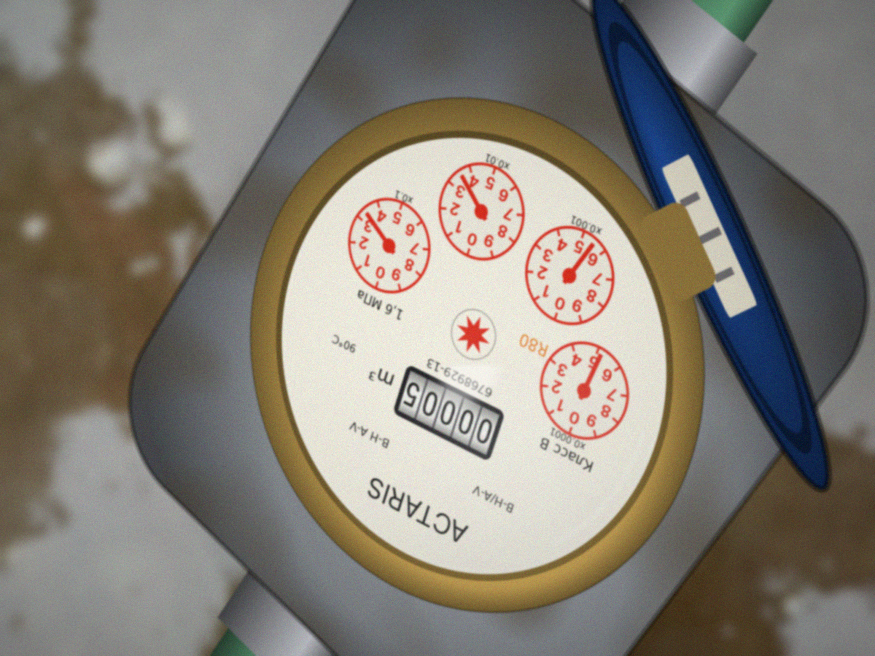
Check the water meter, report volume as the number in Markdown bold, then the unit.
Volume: **5.3355** m³
